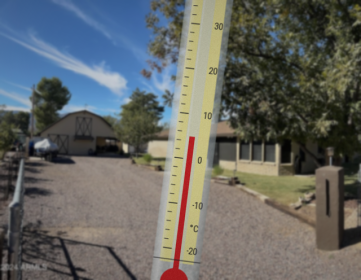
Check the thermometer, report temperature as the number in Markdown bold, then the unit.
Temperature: **5** °C
